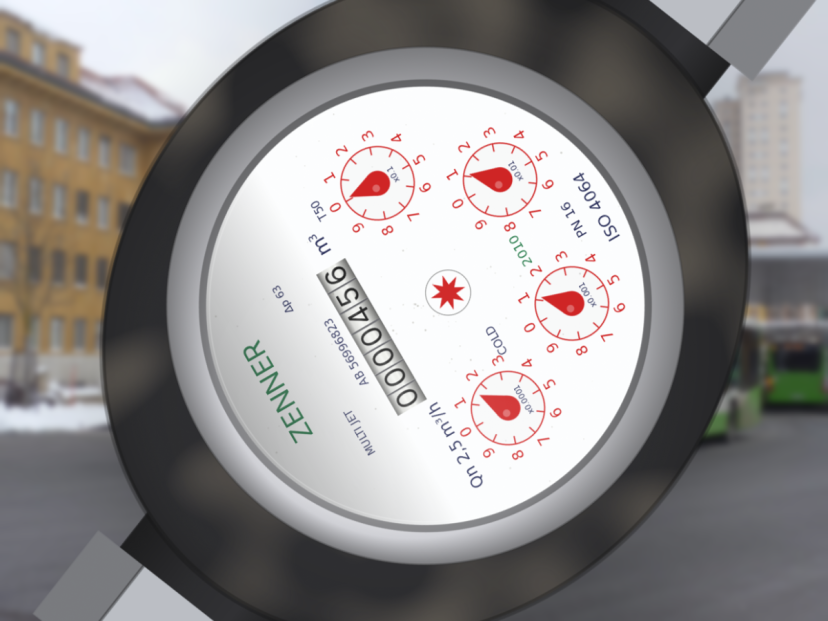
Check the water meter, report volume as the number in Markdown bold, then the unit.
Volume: **456.0111** m³
